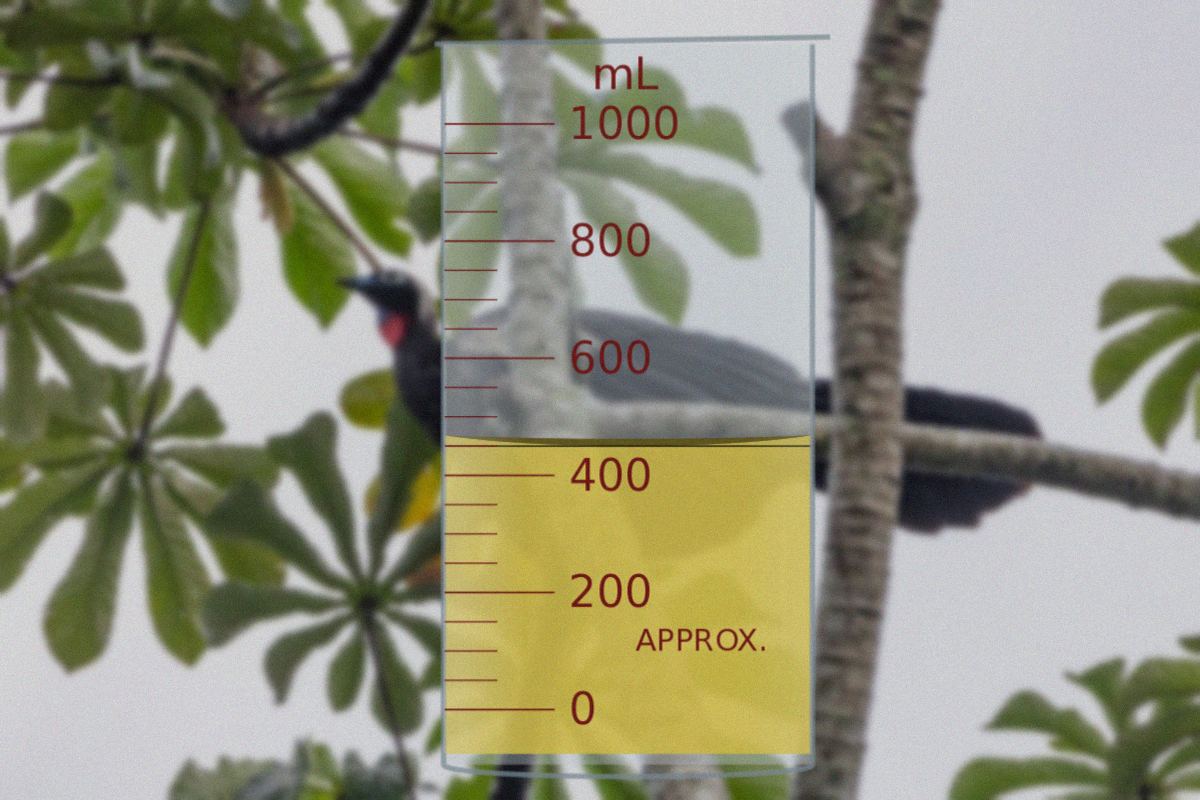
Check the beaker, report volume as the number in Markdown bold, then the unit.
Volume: **450** mL
